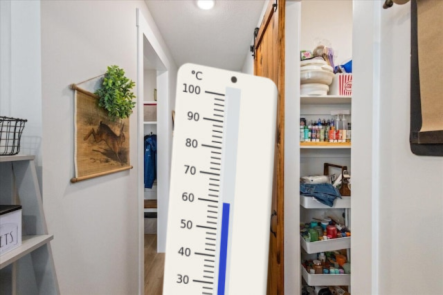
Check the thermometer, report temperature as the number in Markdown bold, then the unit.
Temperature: **60** °C
